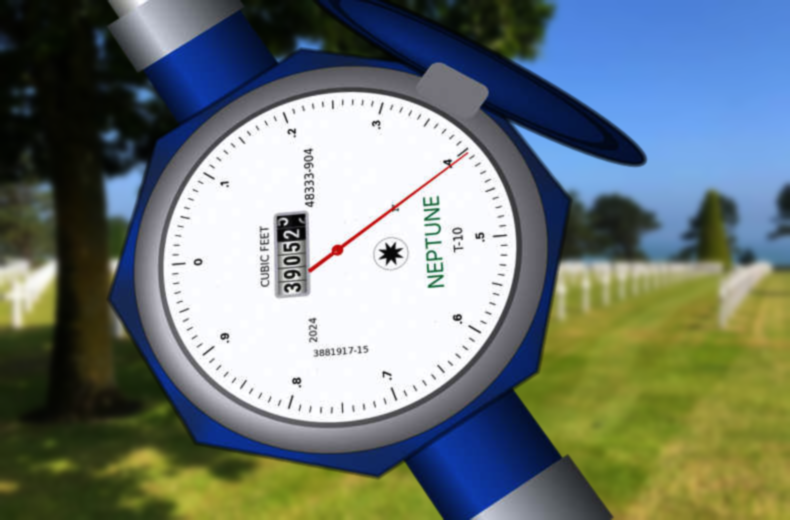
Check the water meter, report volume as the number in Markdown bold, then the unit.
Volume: **390525.40** ft³
